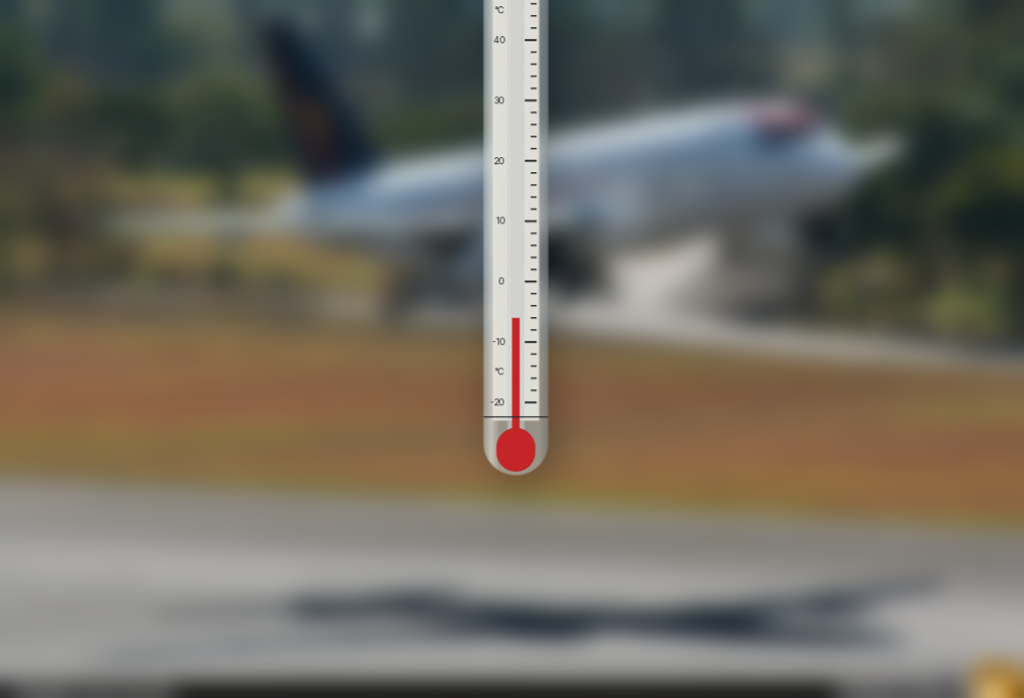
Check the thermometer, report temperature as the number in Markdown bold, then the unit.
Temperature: **-6** °C
